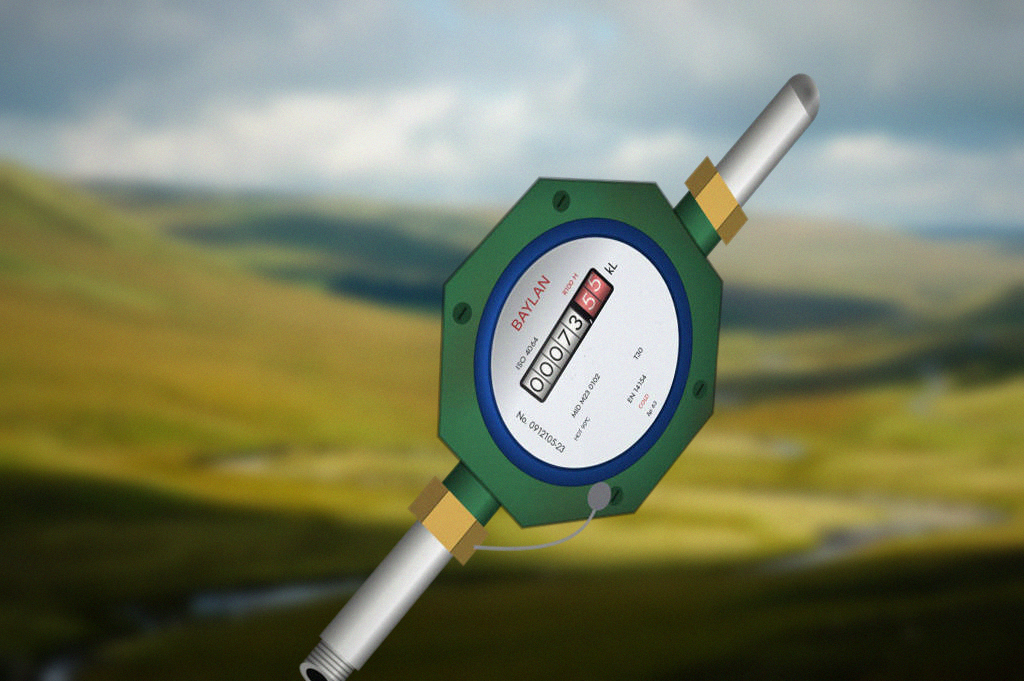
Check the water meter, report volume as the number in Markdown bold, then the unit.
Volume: **73.55** kL
